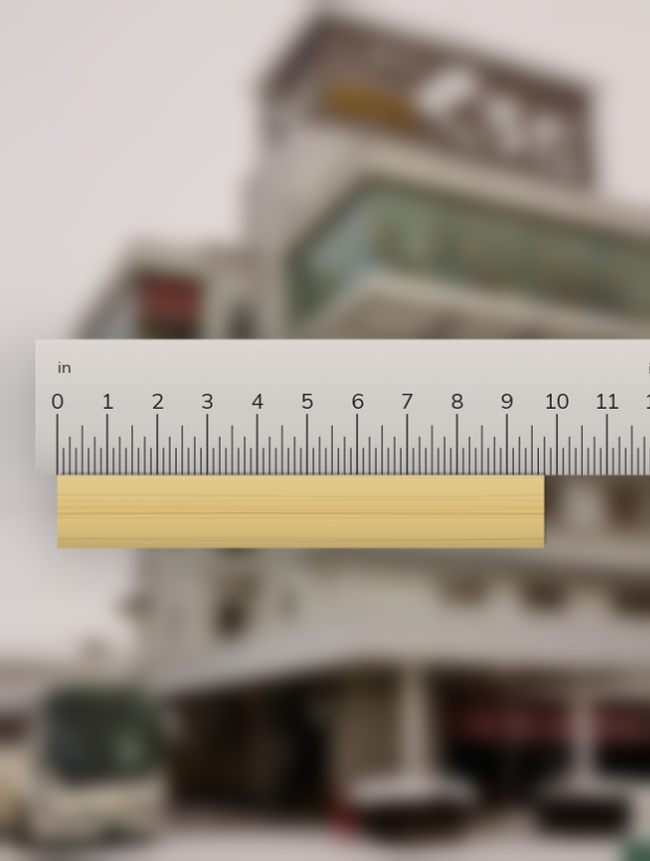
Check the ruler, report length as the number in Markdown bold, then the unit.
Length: **9.75** in
